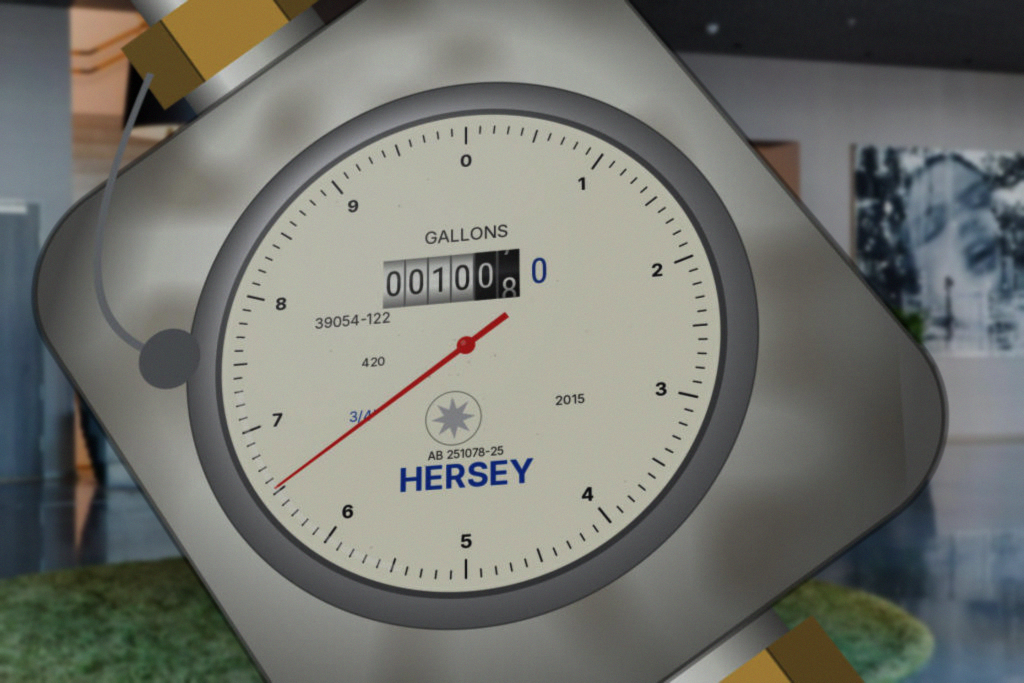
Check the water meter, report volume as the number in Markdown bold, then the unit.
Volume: **10076.5** gal
